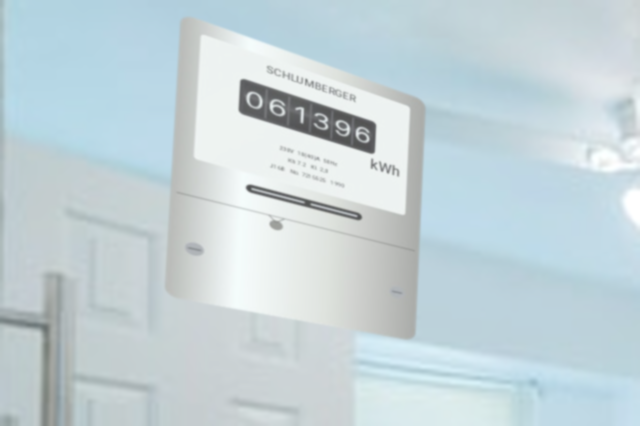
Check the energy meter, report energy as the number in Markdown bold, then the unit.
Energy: **61396** kWh
